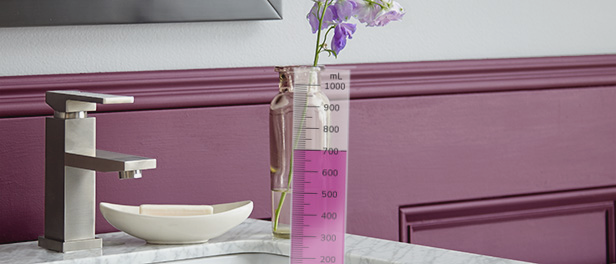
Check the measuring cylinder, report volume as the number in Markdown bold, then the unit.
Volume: **700** mL
